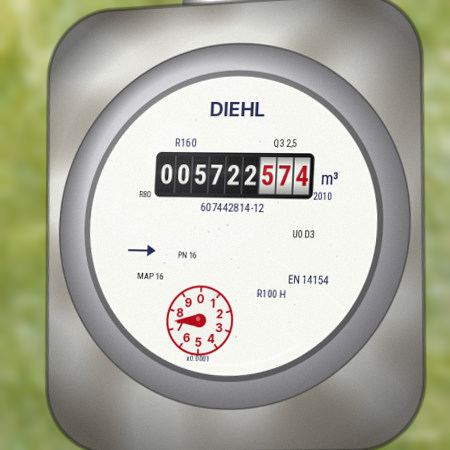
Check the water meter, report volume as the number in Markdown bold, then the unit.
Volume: **5722.5747** m³
